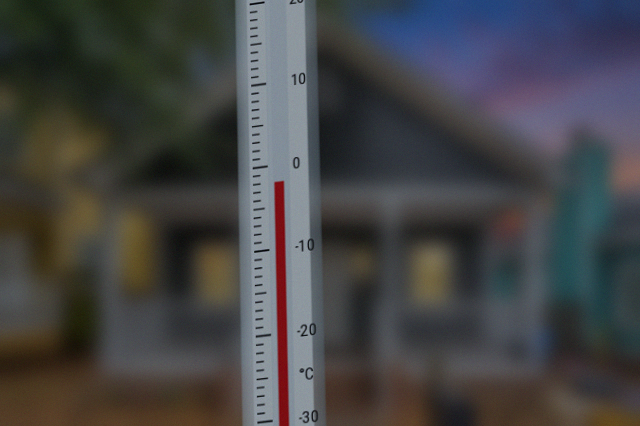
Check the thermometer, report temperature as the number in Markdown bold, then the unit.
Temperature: **-2** °C
